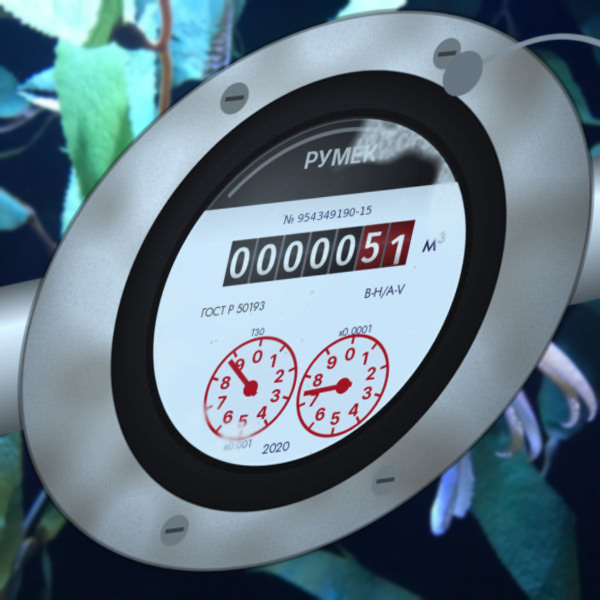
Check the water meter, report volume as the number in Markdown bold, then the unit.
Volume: **0.5087** m³
